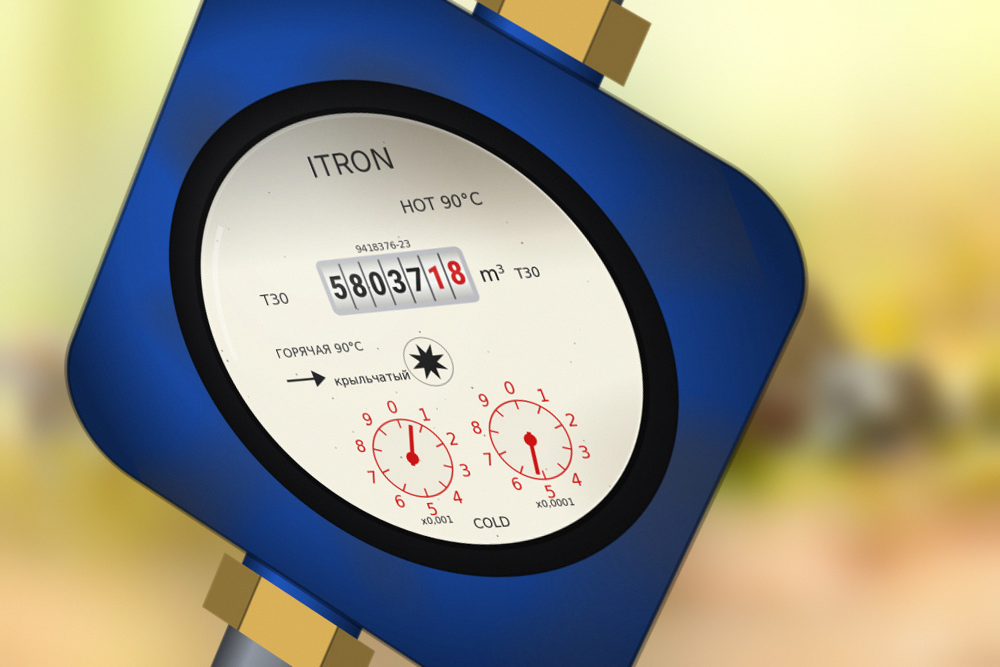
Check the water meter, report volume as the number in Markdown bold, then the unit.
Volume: **58037.1805** m³
